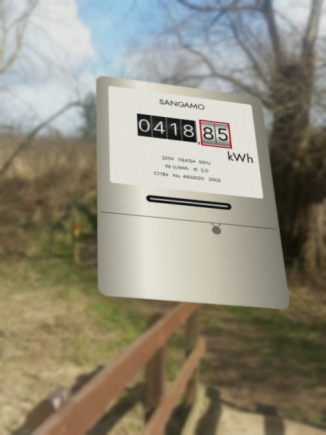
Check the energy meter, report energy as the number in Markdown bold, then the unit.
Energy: **418.85** kWh
